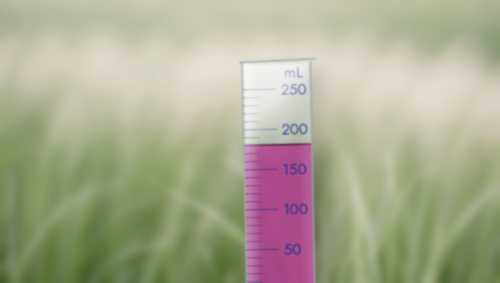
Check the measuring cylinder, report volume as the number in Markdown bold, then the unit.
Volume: **180** mL
